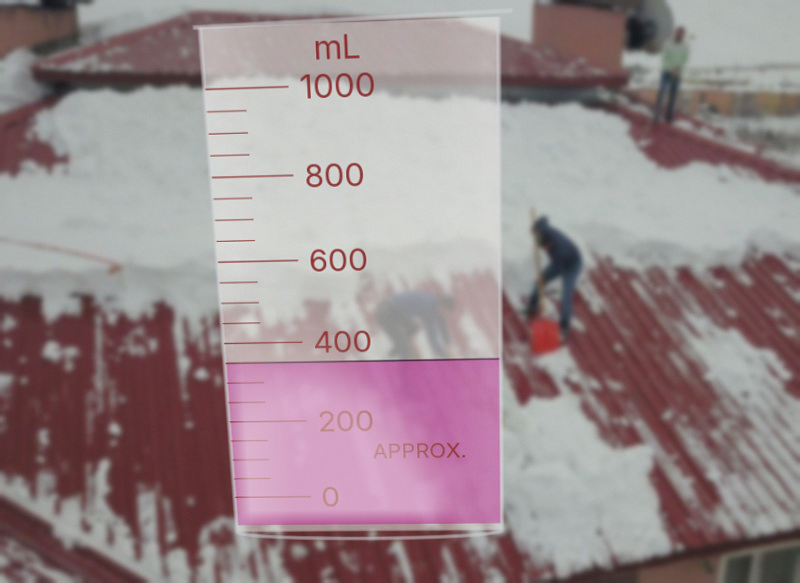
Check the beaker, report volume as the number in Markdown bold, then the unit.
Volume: **350** mL
